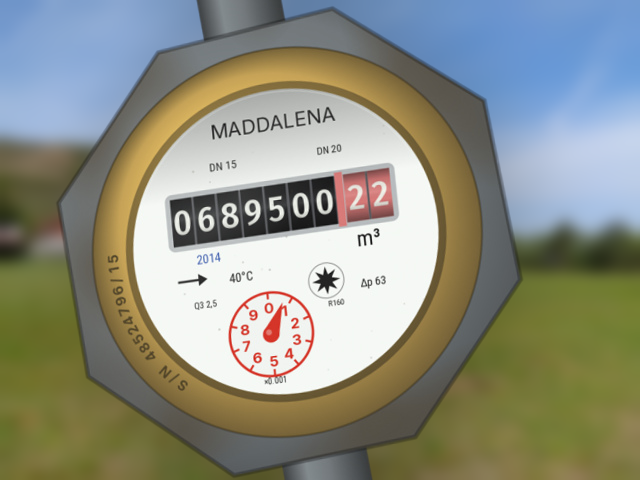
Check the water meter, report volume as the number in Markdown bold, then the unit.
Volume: **689500.220** m³
